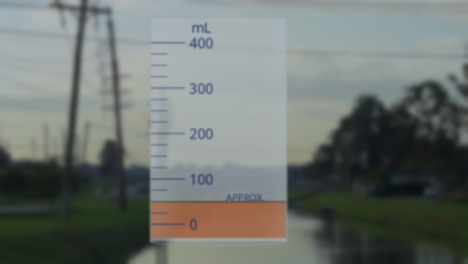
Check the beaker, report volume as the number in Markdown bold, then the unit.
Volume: **50** mL
